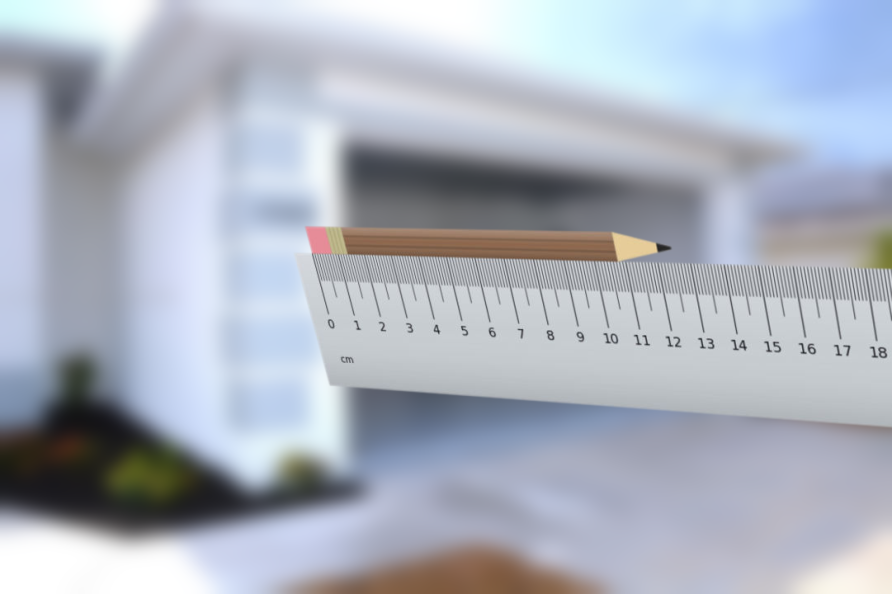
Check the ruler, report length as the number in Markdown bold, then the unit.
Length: **12.5** cm
